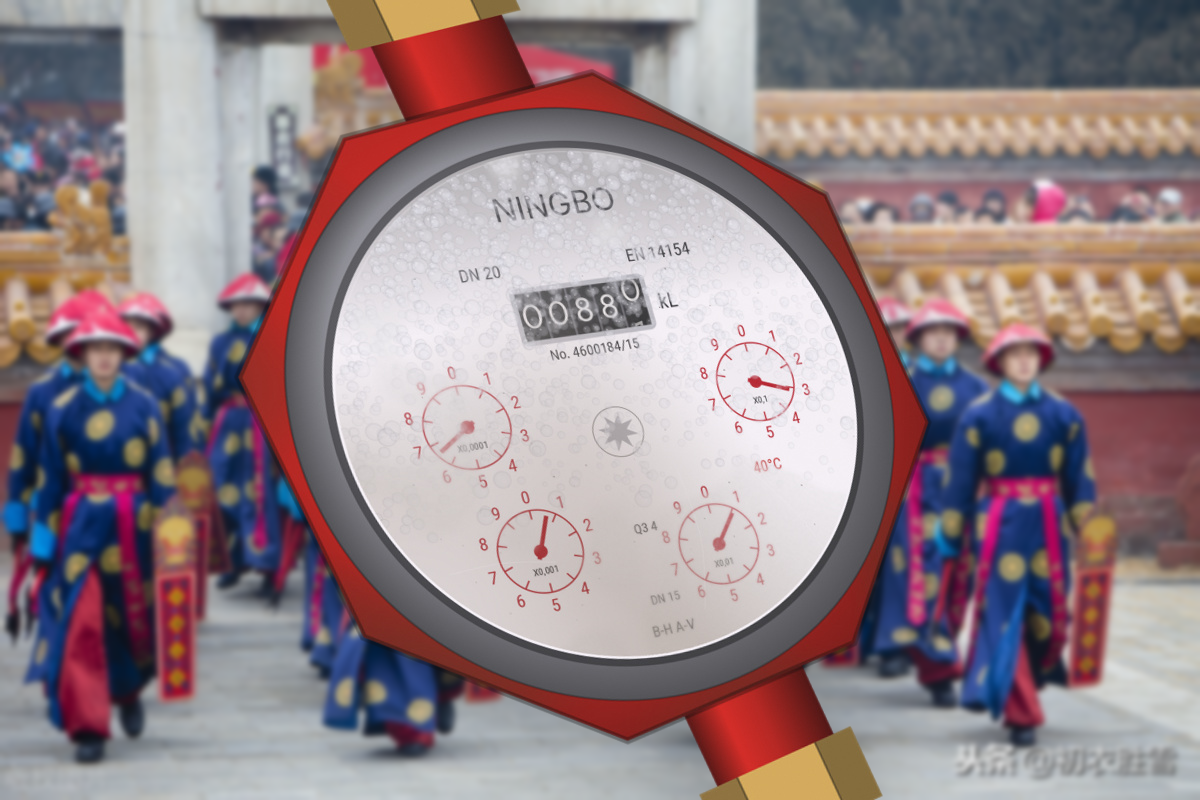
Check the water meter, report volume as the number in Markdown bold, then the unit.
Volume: **880.3106** kL
